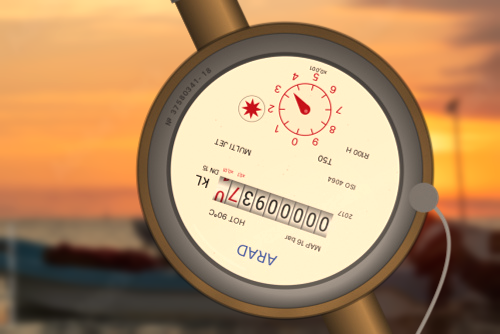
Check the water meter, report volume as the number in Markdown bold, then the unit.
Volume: **93.703** kL
